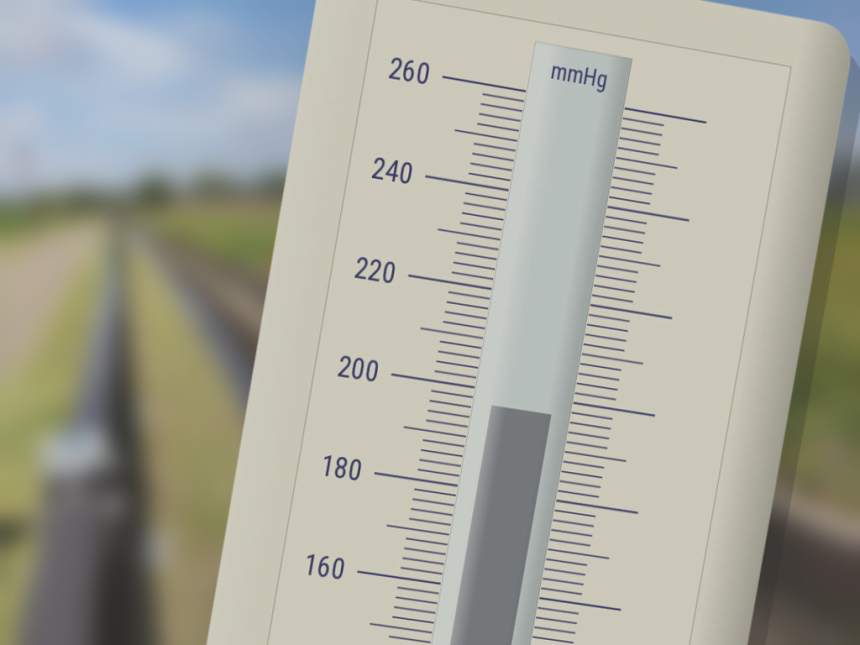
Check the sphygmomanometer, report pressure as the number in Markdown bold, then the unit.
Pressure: **197** mmHg
